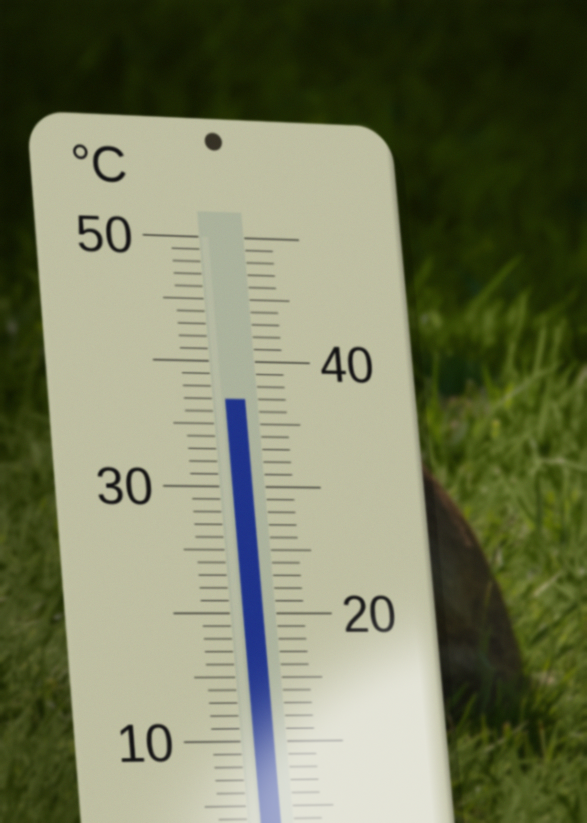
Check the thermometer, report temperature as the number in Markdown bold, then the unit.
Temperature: **37** °C
